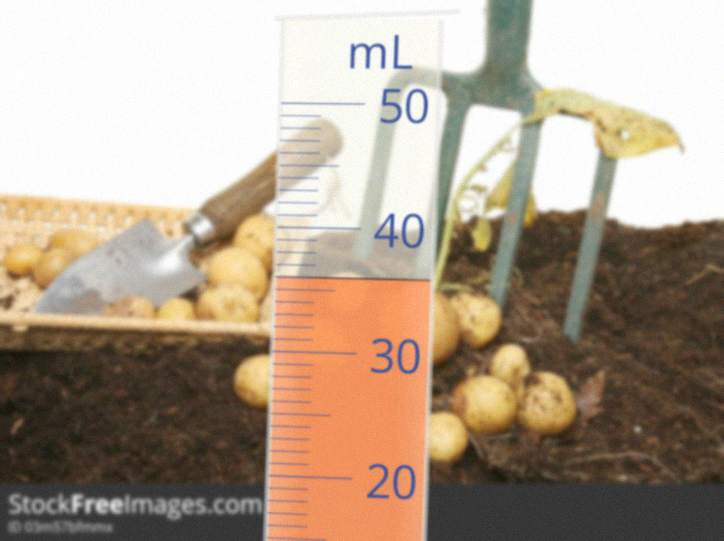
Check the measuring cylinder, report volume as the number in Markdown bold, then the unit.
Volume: **36** mL
